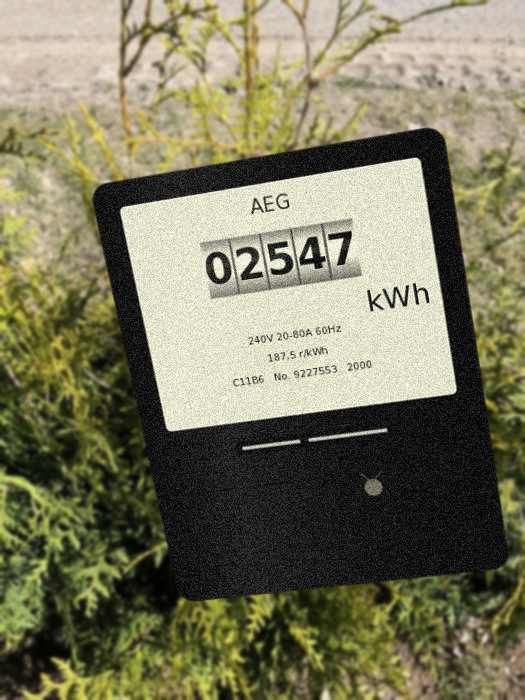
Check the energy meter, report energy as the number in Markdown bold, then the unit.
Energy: **2547** kWh
